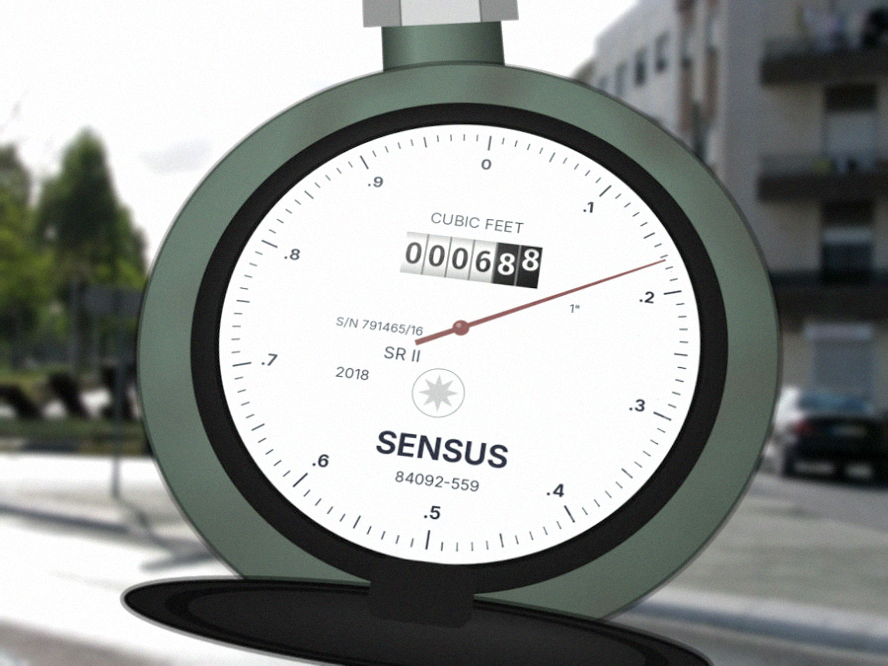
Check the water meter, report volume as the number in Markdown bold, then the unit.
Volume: **688.17** ft³
